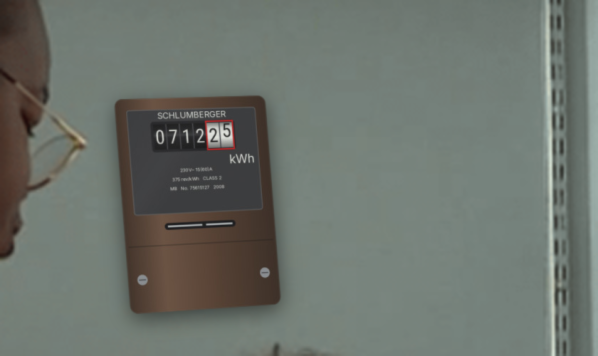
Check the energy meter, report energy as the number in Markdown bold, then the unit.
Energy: **712.25** kWh
